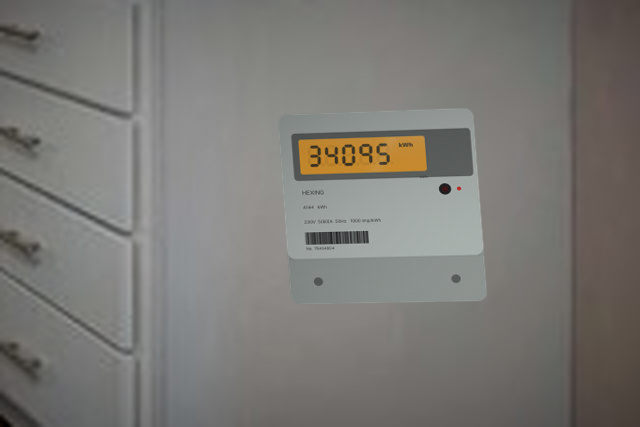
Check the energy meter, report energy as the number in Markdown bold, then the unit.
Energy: **34095** kWh
